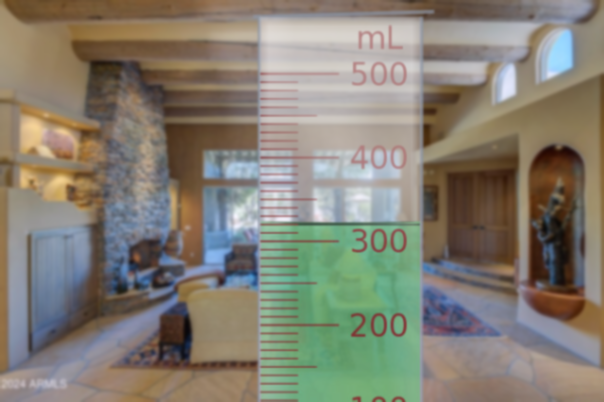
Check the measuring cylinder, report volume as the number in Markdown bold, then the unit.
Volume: **320** mL
